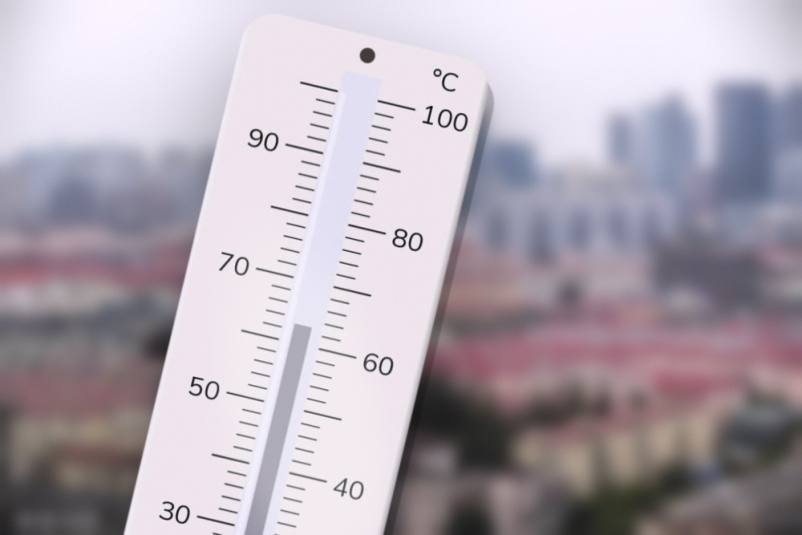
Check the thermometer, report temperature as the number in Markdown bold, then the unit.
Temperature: **63** °C
